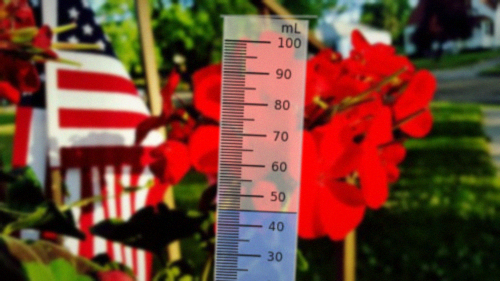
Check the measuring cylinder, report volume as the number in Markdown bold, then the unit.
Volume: **45** mL
